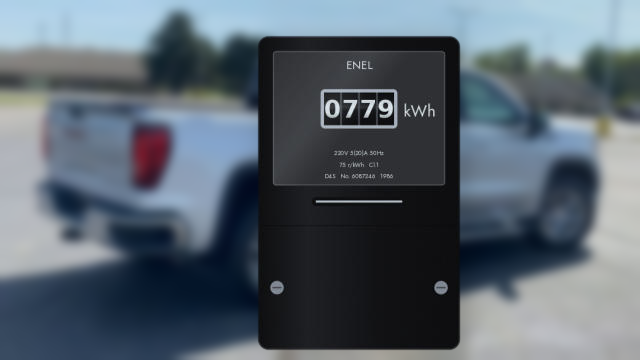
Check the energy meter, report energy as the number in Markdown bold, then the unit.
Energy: **779** kWh
